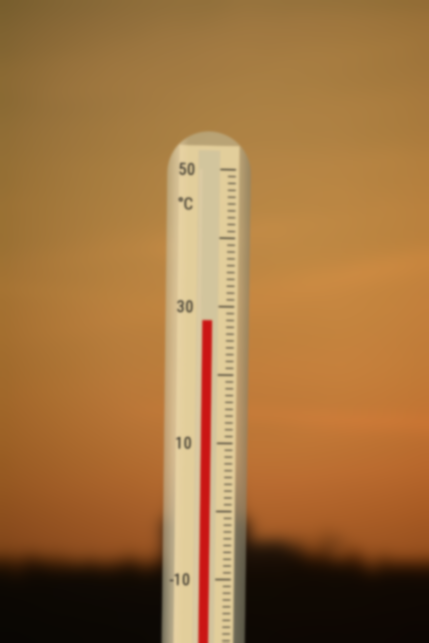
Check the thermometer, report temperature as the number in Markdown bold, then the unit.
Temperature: **28** °C
